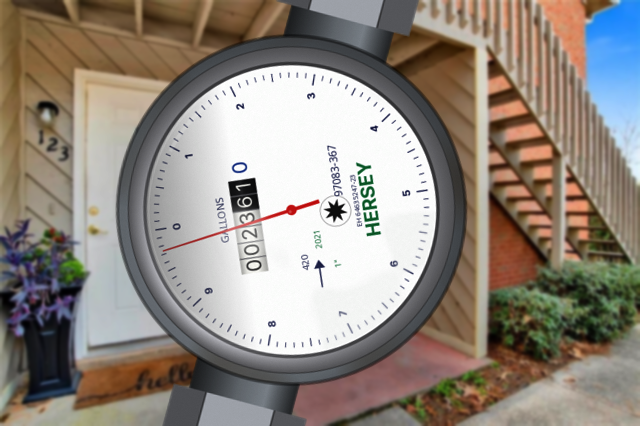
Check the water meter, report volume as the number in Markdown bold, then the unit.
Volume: **23609.7** gal
